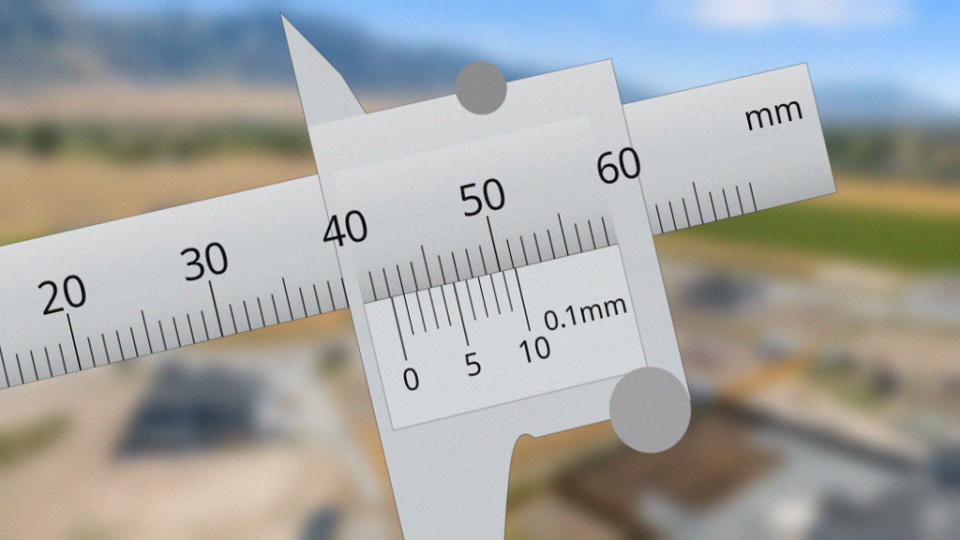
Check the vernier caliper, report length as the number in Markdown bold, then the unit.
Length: **42.1** mm
